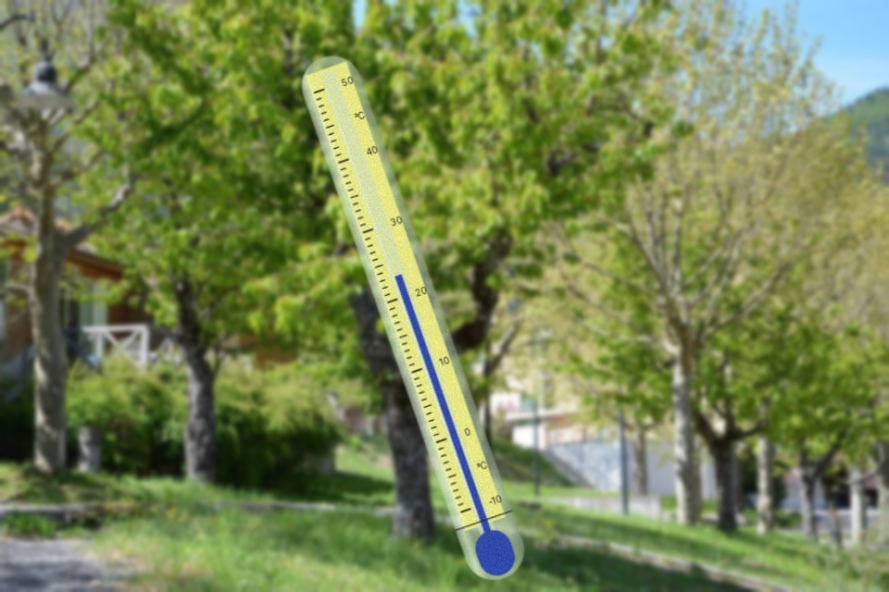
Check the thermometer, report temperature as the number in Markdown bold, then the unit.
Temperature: **23** °C
